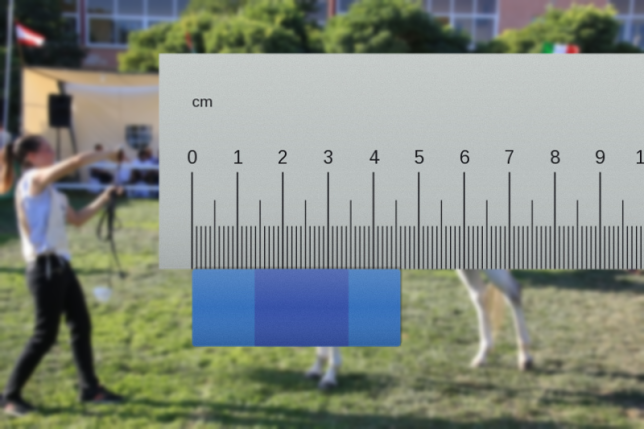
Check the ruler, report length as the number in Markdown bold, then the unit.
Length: **4.6** cm
